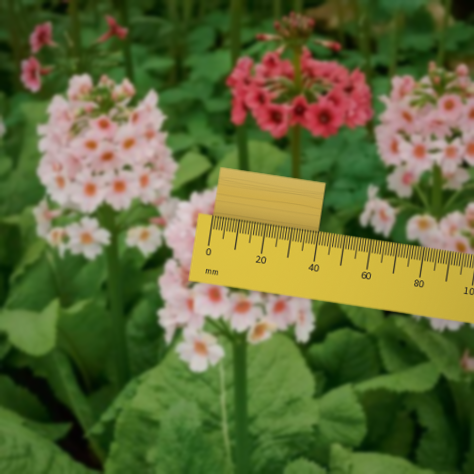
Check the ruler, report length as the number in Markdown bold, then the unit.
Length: **40** mm
